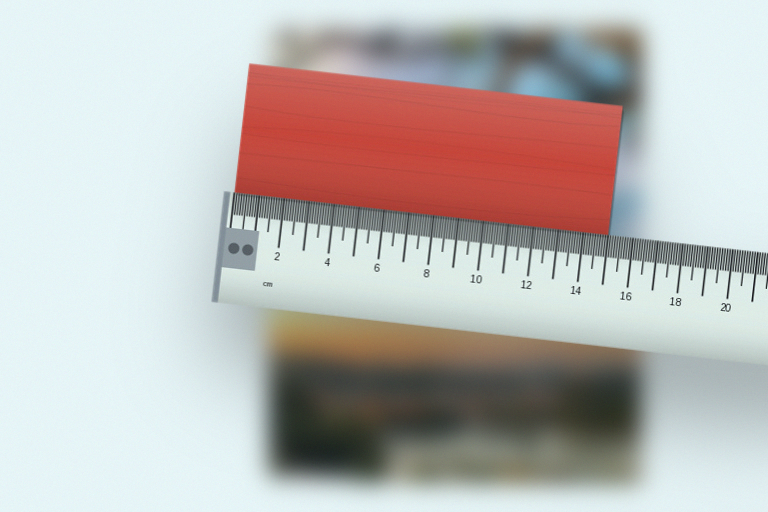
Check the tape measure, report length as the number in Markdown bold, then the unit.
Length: **15** cm
